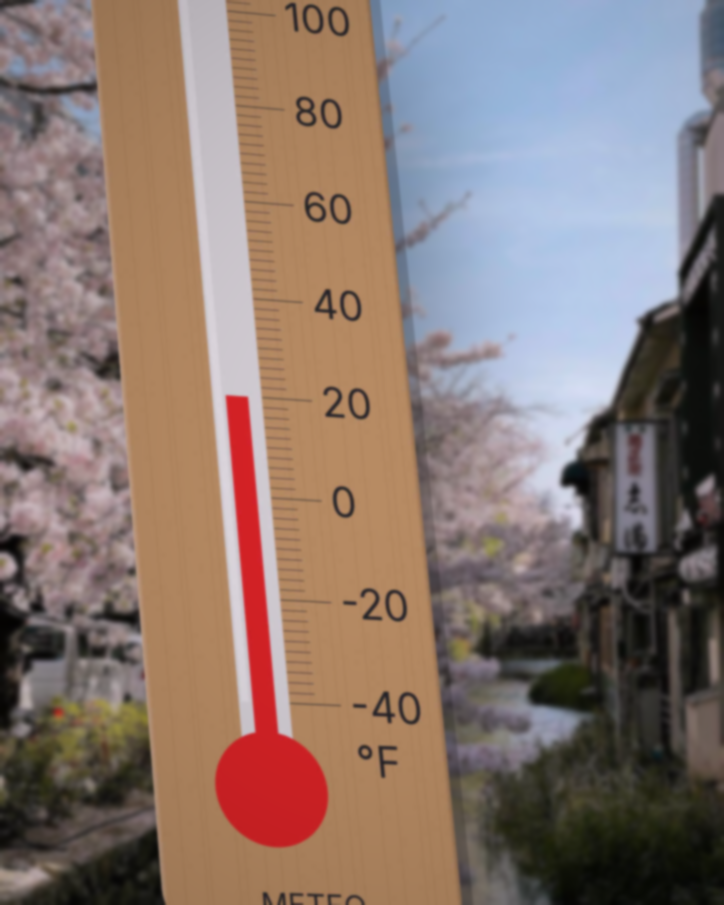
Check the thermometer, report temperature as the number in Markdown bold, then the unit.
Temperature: **20** °F
